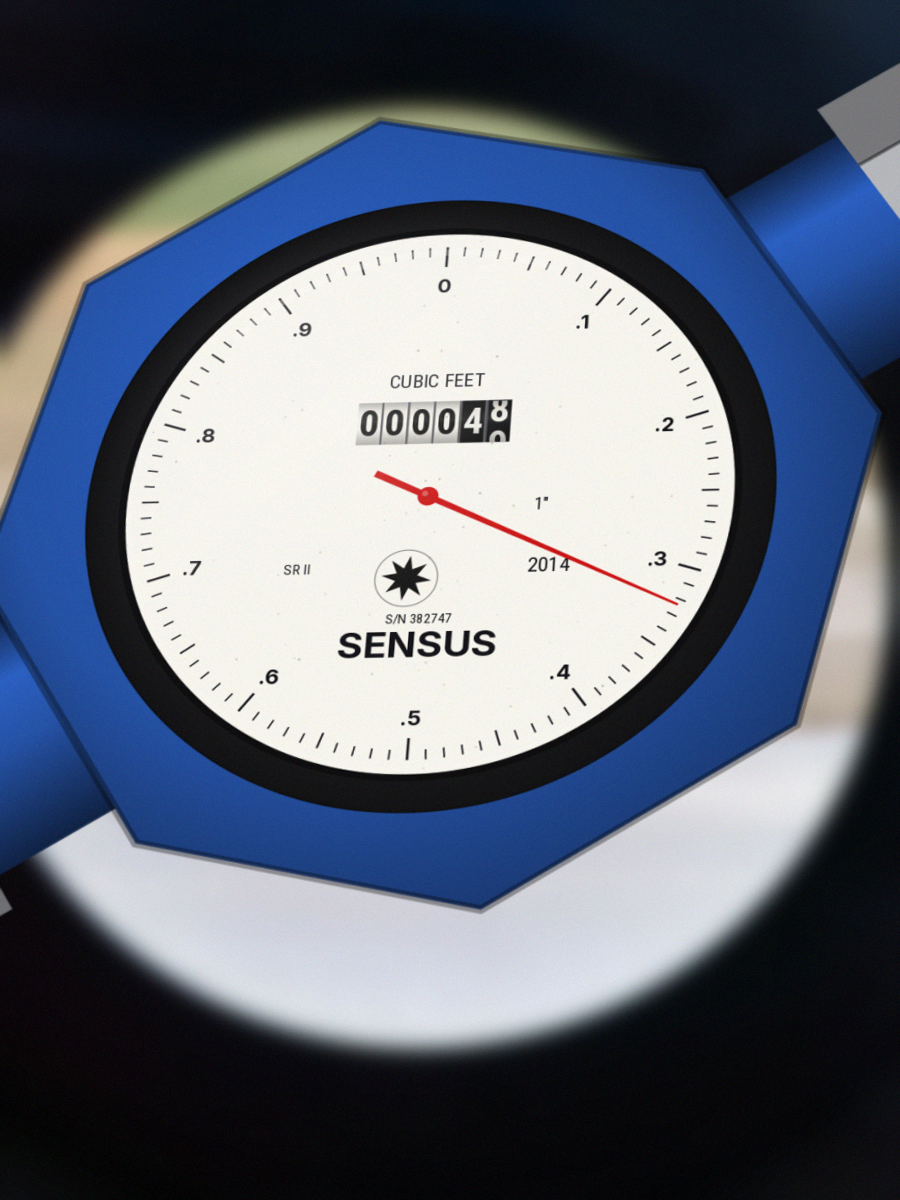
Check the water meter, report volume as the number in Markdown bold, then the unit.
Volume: **48.32** ft³
